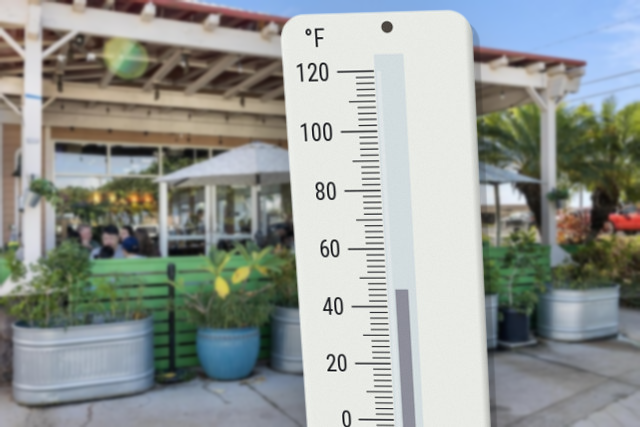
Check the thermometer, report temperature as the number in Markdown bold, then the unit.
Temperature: **46** °F
